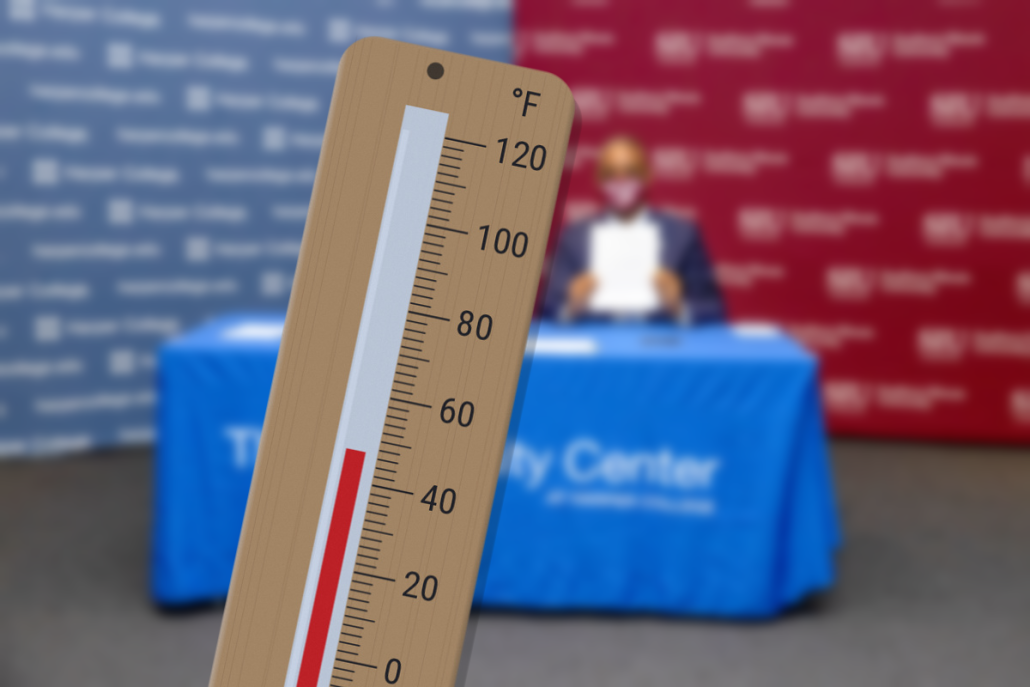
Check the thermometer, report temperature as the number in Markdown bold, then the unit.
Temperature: **47** °F
